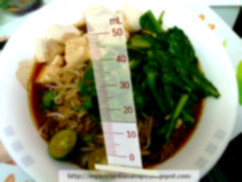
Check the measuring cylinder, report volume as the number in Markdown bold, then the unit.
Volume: **15** mL
